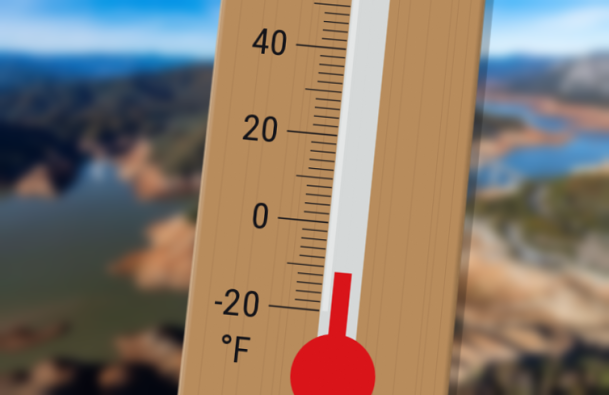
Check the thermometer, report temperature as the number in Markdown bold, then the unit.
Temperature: **-11** °F
